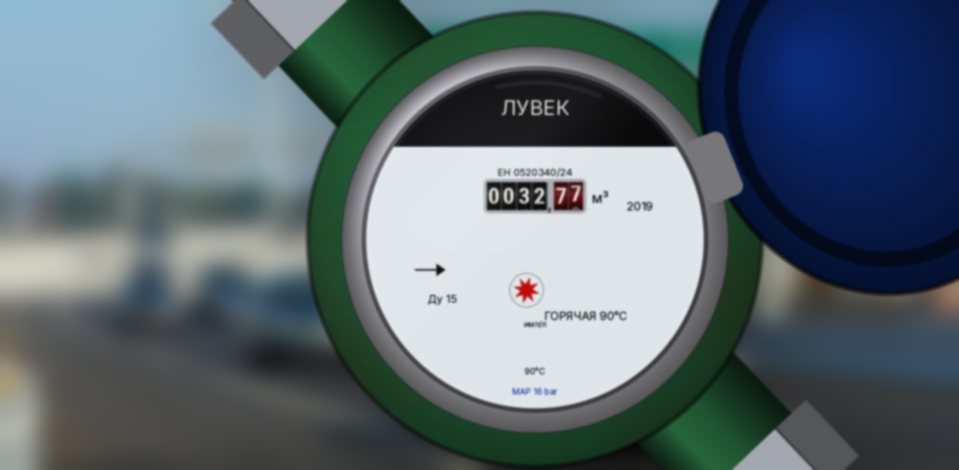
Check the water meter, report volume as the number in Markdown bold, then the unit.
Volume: **32.77** m³
